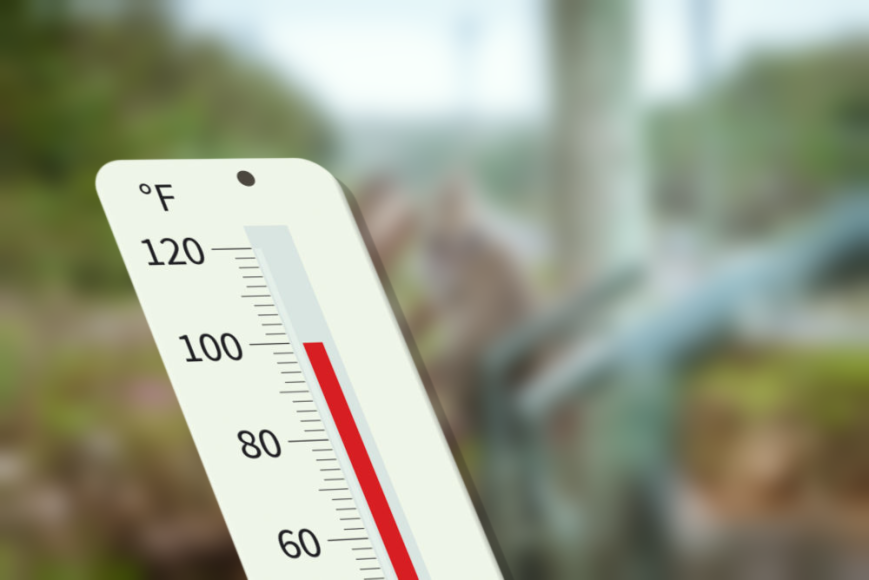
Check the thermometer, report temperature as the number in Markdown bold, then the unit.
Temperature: **100** °F
